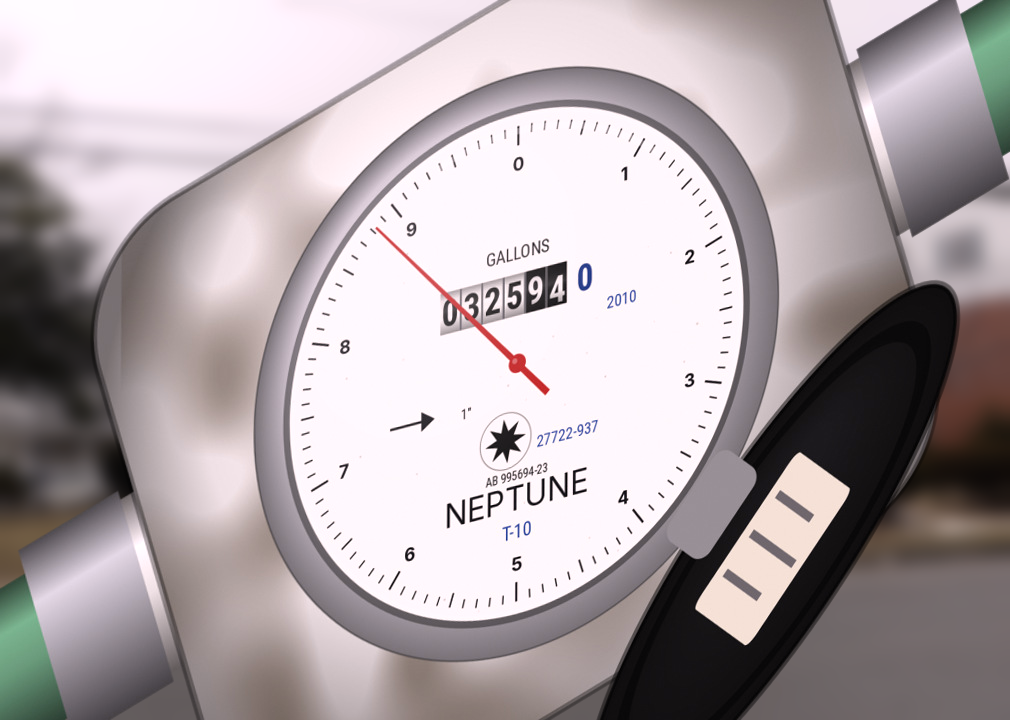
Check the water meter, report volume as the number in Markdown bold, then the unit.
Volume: **325938.8** gal
